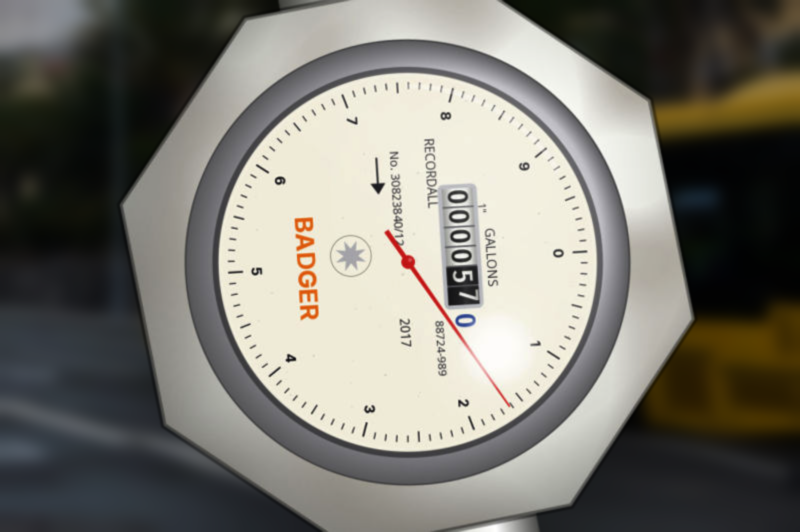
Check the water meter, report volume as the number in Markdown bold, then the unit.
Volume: **571.6** gal
